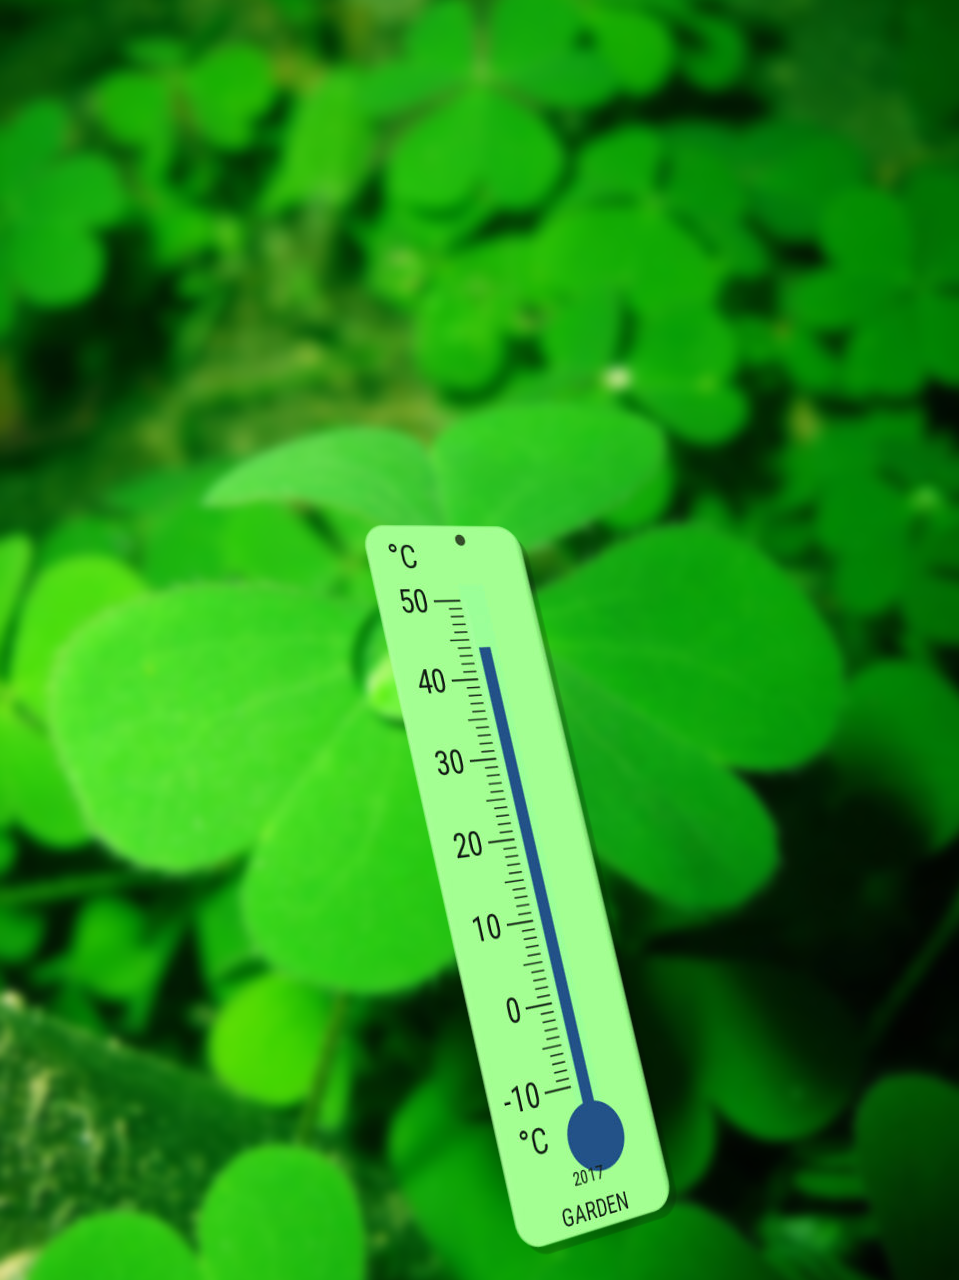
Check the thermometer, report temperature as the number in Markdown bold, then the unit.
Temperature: **44** °C
